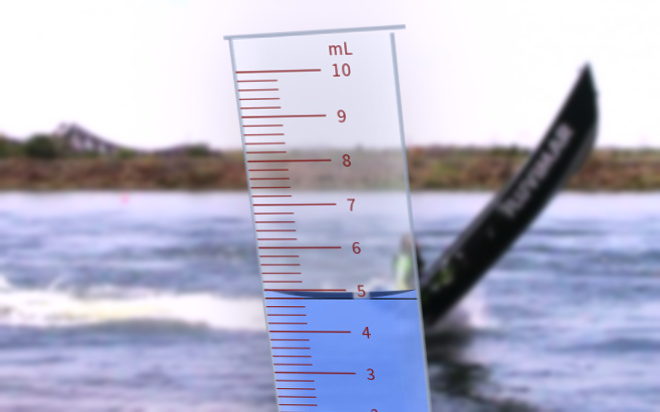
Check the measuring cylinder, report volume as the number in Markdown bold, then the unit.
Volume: **4.8** mL
